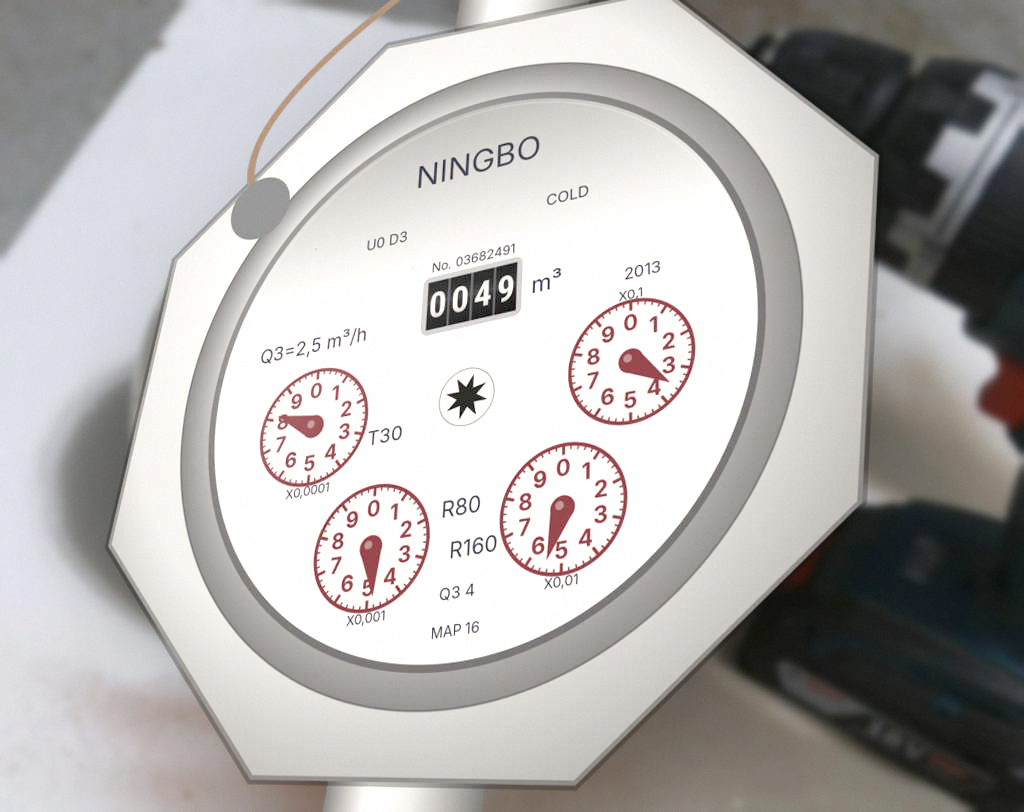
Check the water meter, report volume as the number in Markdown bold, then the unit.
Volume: **49.3548** m³
